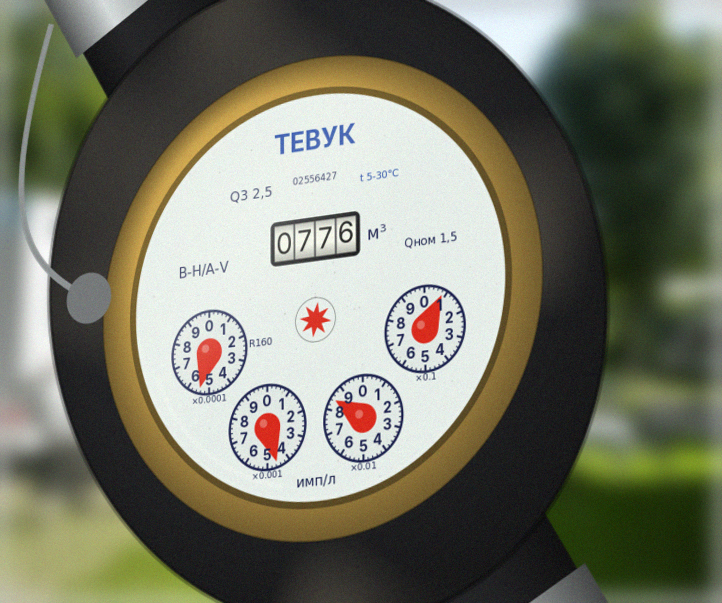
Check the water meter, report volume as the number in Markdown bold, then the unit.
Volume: **776.0845** m³
